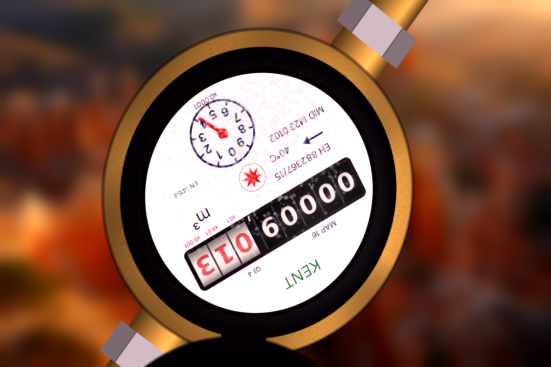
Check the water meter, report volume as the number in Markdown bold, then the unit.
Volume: **9.0134** m³
